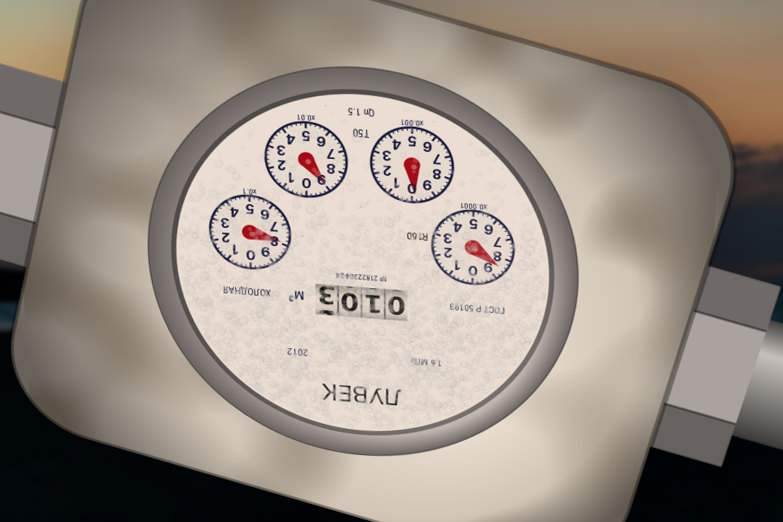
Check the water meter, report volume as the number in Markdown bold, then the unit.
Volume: **102.7898** m³
